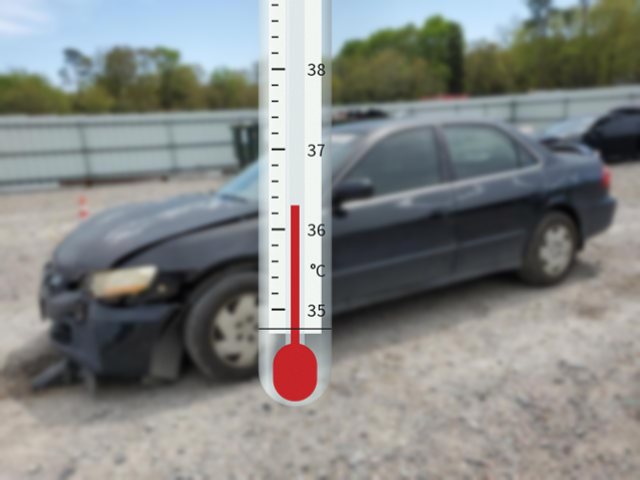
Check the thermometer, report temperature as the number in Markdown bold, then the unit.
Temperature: **36.3** °C
